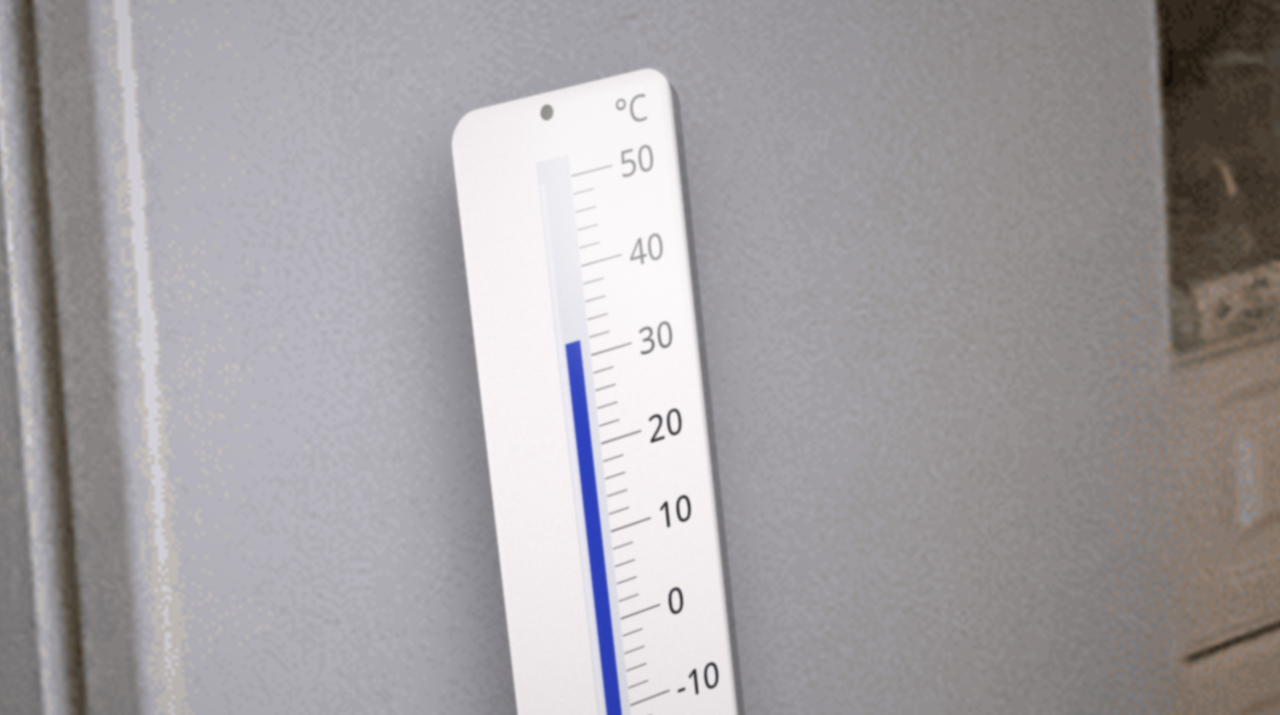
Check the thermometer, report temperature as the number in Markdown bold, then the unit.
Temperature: **32** °C
